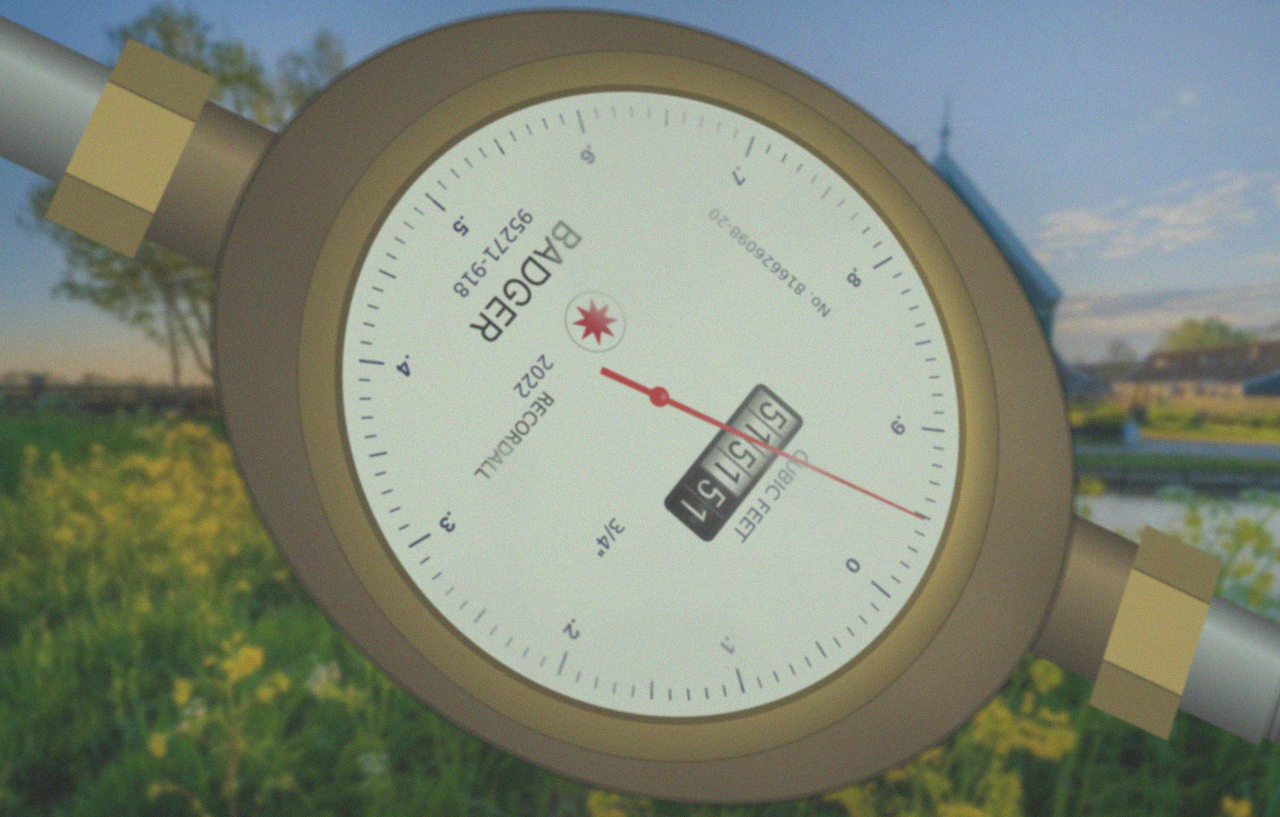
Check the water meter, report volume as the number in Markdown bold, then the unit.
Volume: **515150.95** ft³
